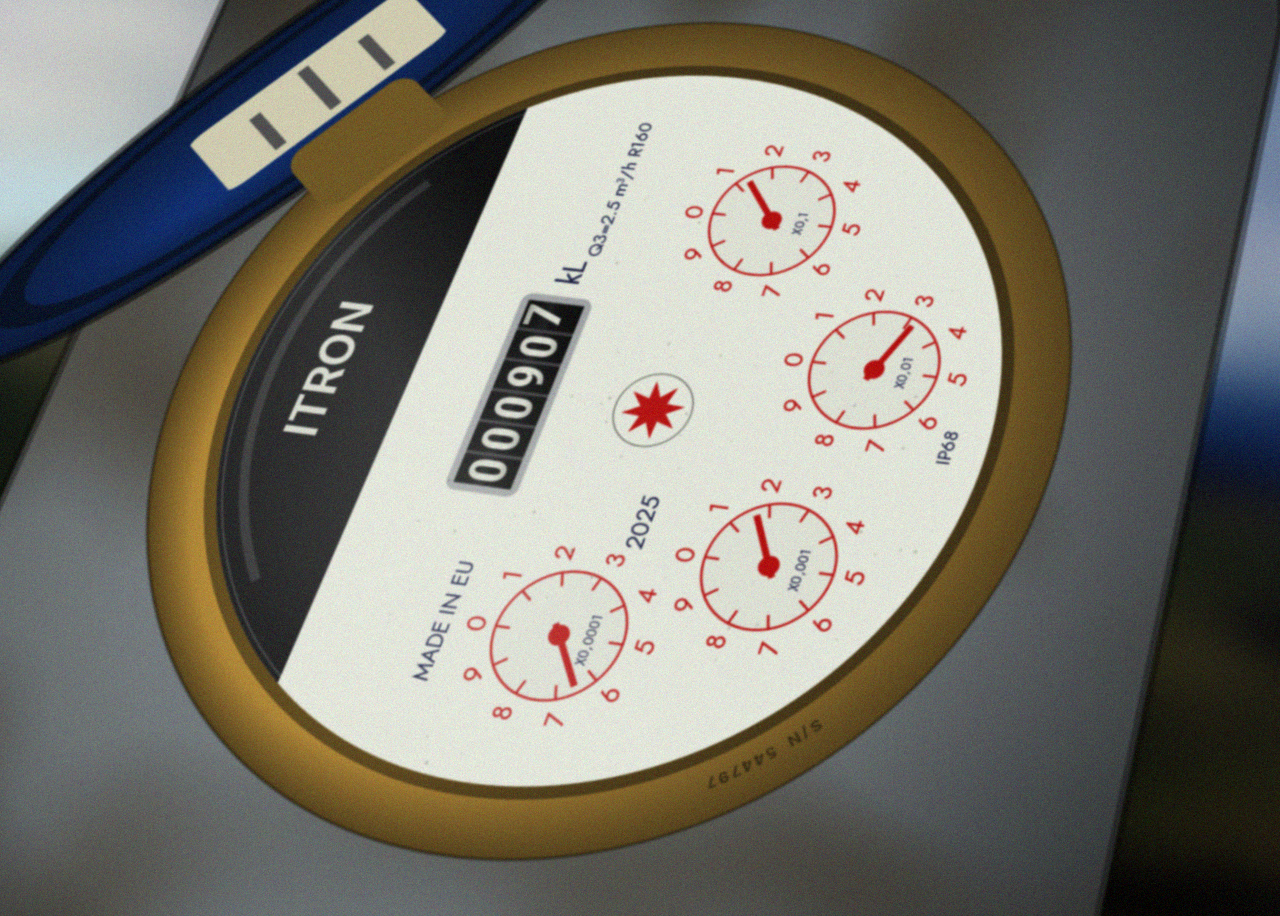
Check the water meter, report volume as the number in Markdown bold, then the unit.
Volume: **907.1316** kL
